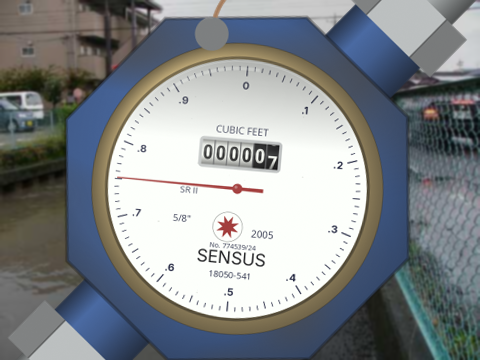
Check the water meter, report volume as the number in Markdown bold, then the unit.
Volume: **6.75** ft³
